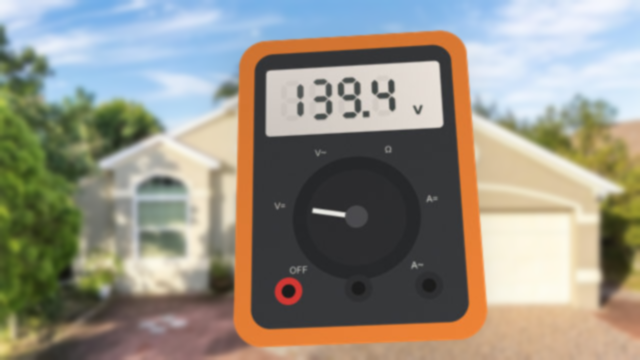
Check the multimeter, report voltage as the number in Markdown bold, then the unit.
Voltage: **139.4** V
